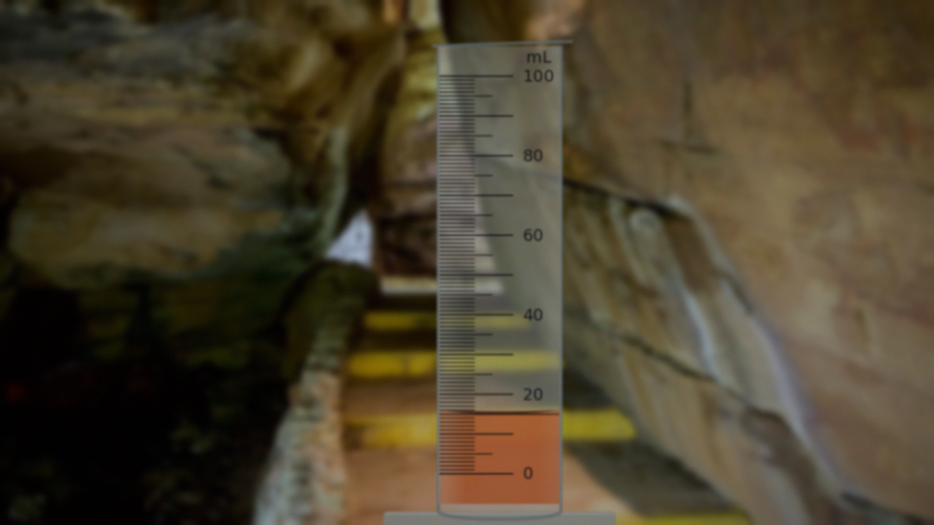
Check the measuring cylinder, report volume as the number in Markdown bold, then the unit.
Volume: **15** mL
